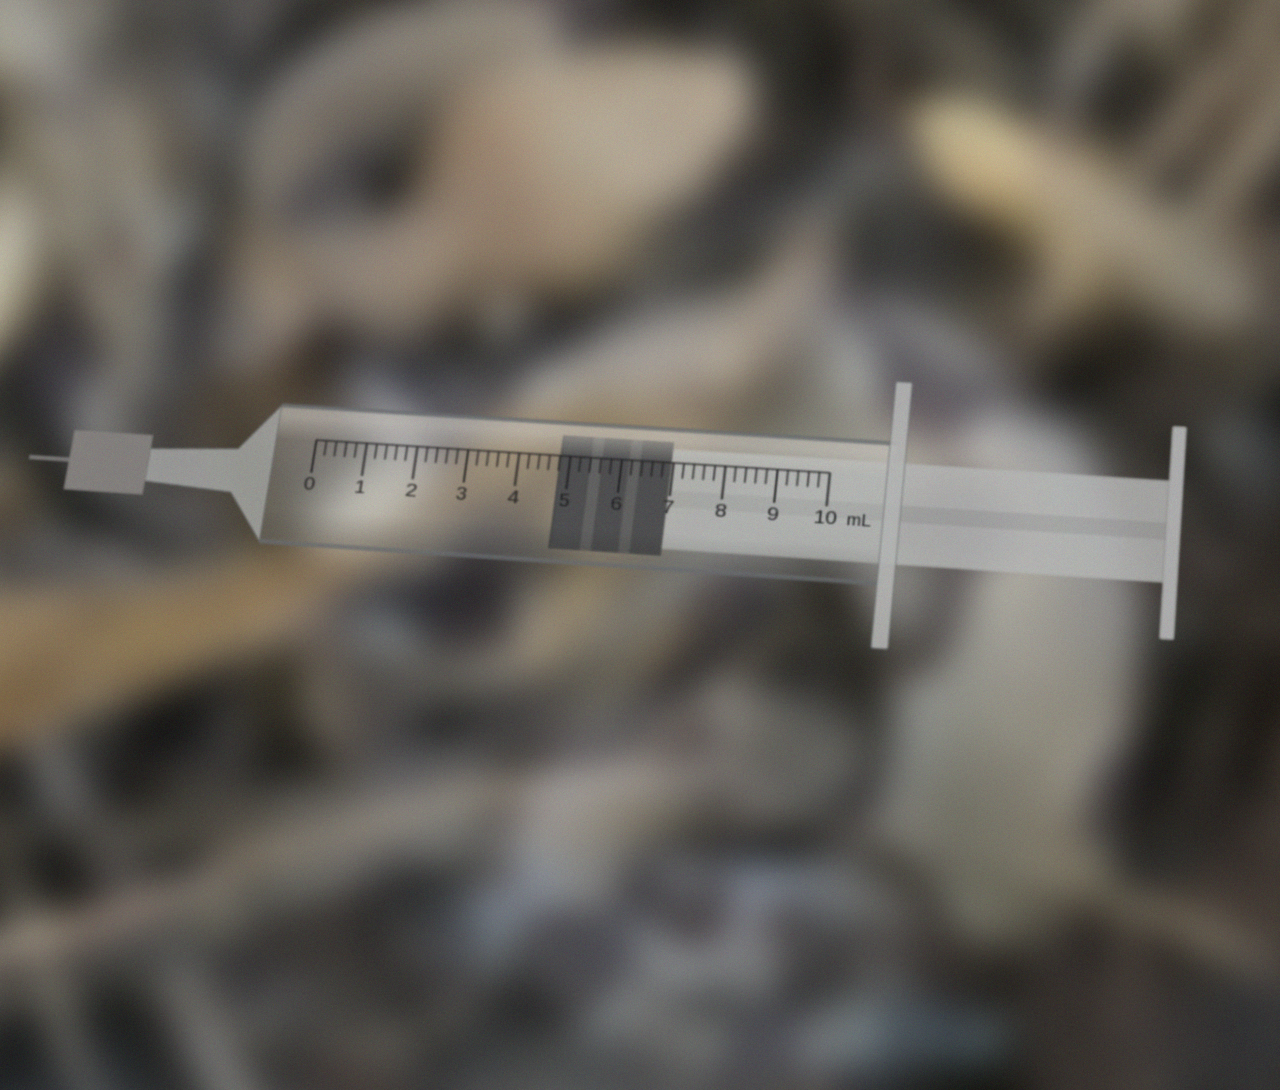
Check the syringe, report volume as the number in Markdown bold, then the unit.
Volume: **4.8** mL
